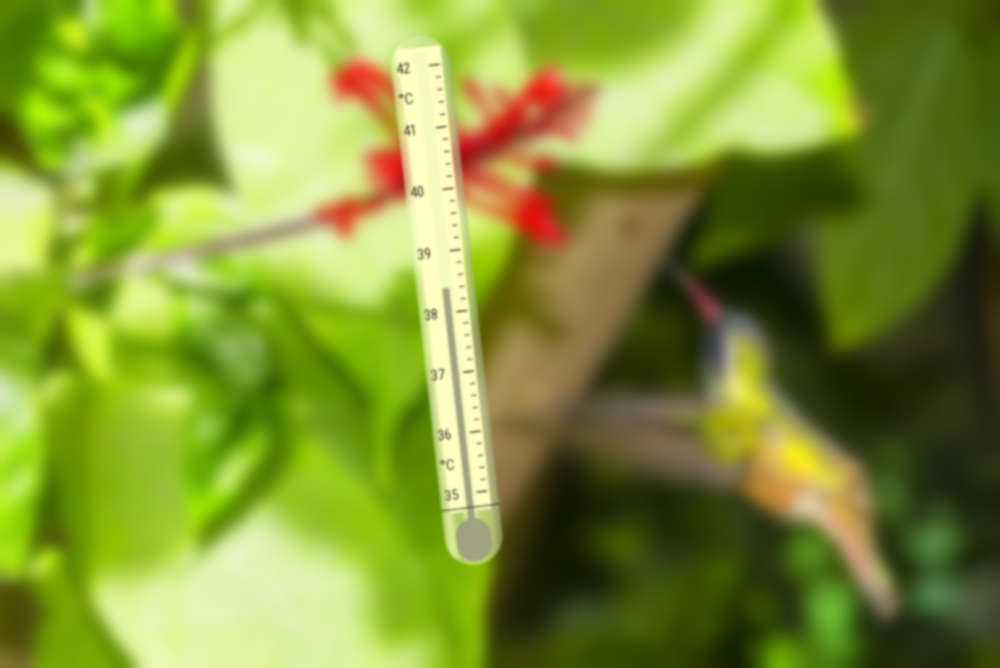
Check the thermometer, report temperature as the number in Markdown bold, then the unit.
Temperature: **38.4** °C
